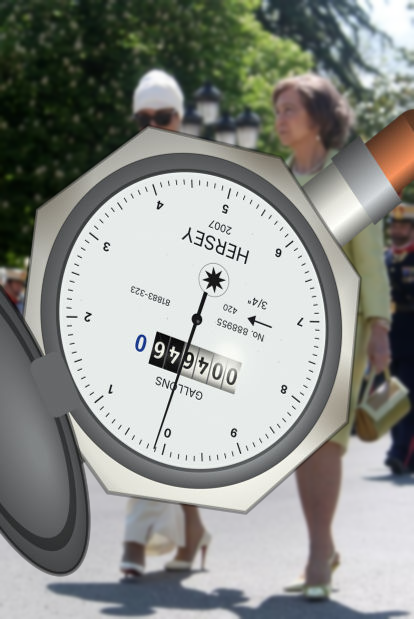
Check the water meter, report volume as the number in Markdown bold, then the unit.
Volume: **46460.1** gal
